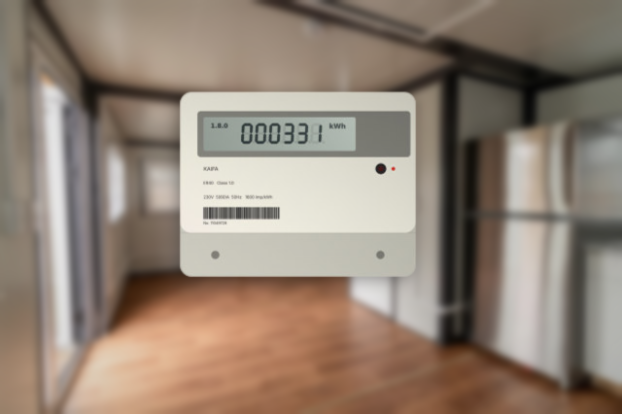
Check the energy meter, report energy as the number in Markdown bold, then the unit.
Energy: **331** kWh
